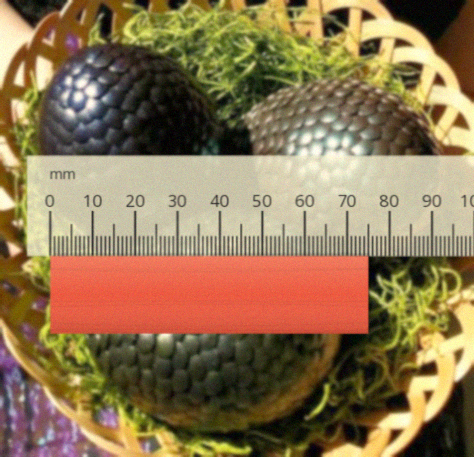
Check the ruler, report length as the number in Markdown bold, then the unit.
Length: **75** mm
